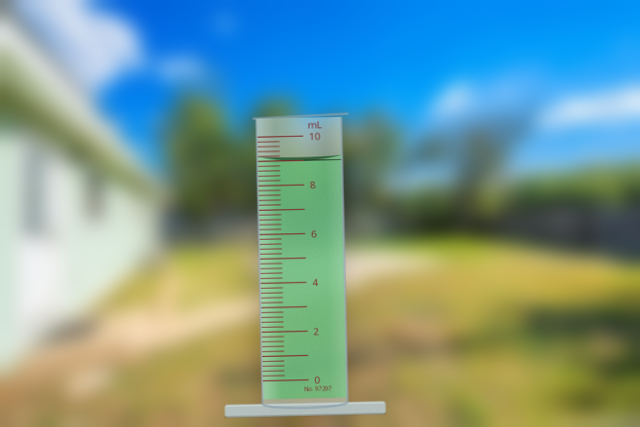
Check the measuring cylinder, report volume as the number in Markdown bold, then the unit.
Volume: **9** mL
